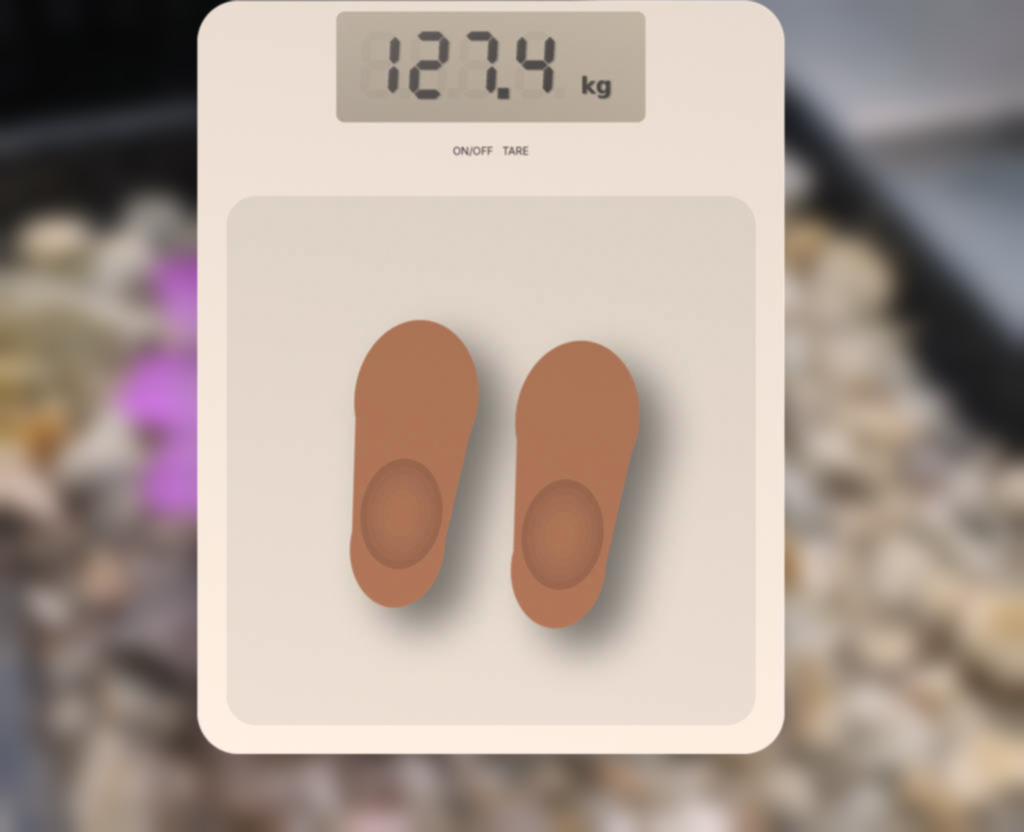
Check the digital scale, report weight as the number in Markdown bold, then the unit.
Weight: **127.4** kg
